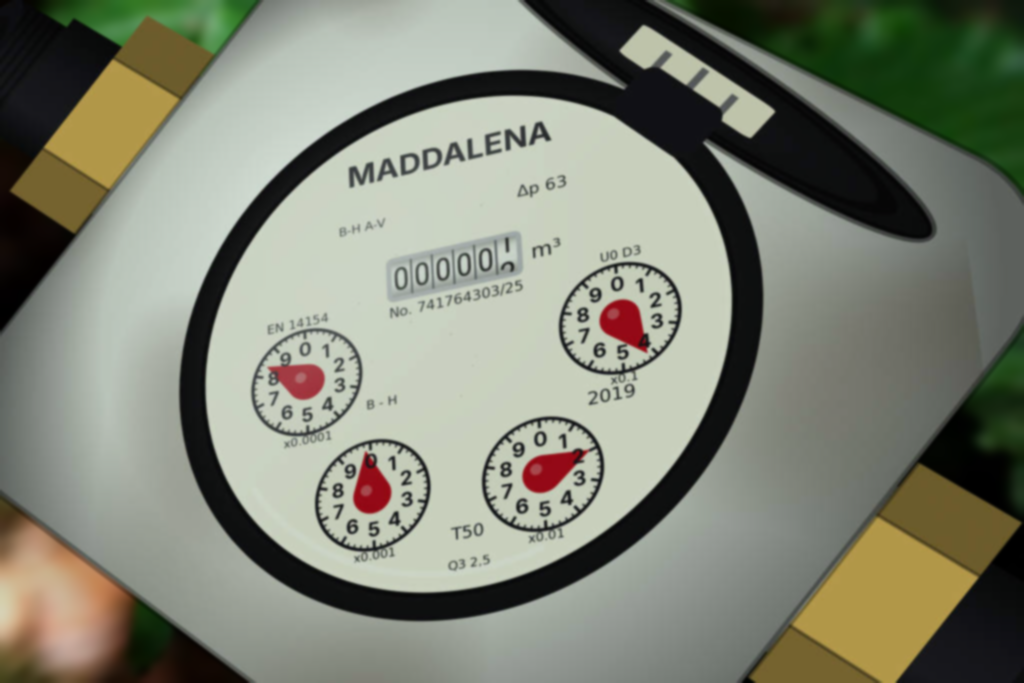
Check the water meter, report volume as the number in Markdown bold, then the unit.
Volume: **1.4198** m³
